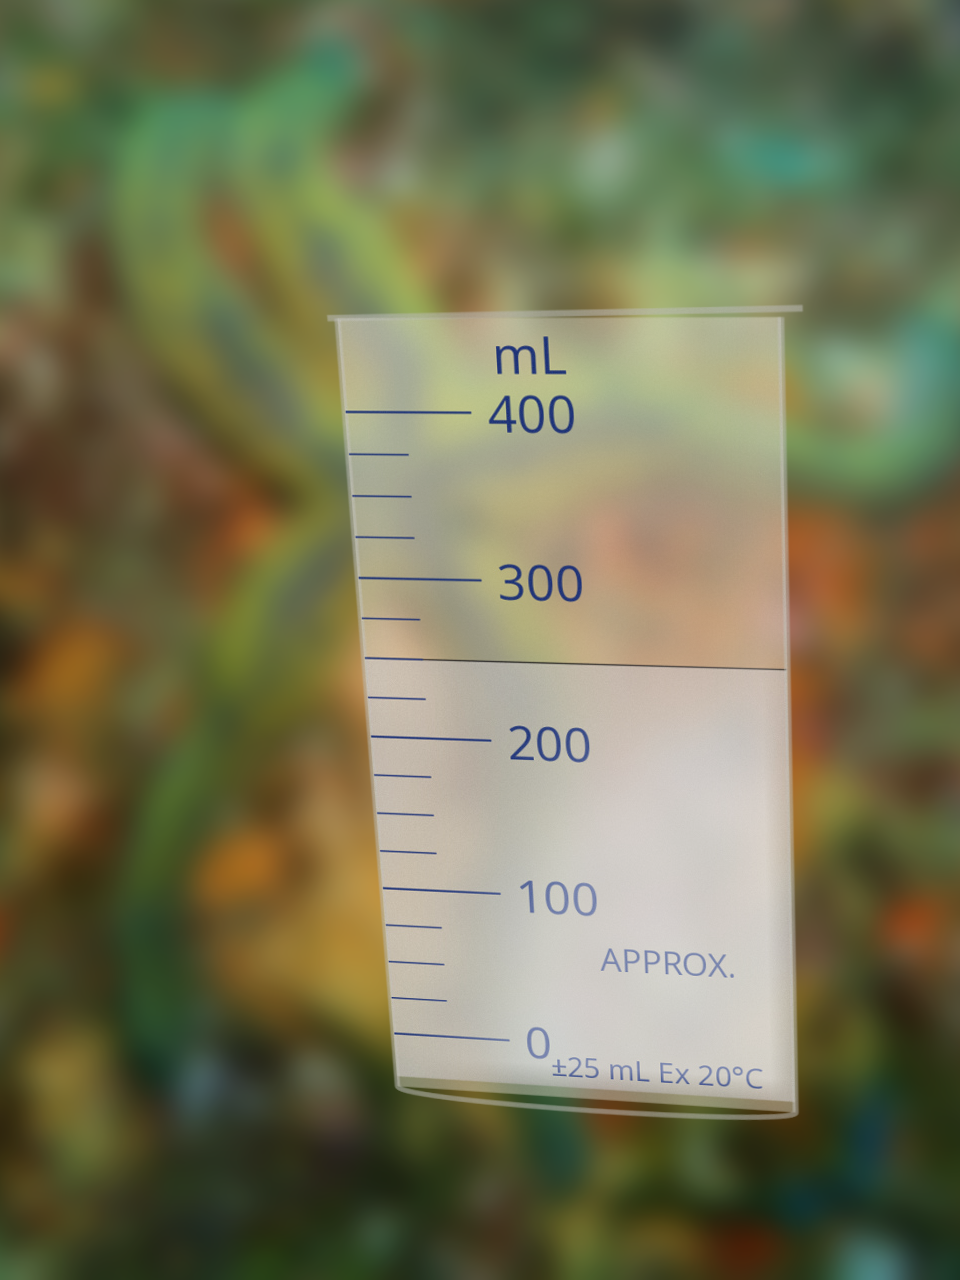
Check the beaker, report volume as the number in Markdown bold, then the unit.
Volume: **250** mL
